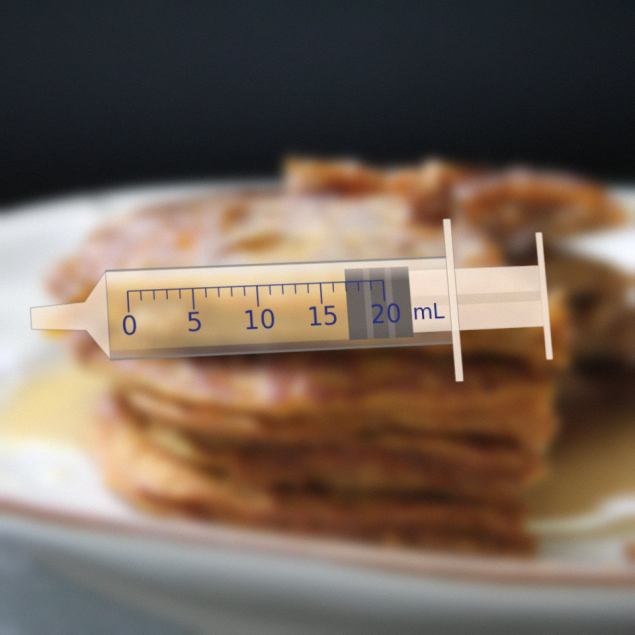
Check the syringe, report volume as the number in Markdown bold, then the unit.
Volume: **17** mL
